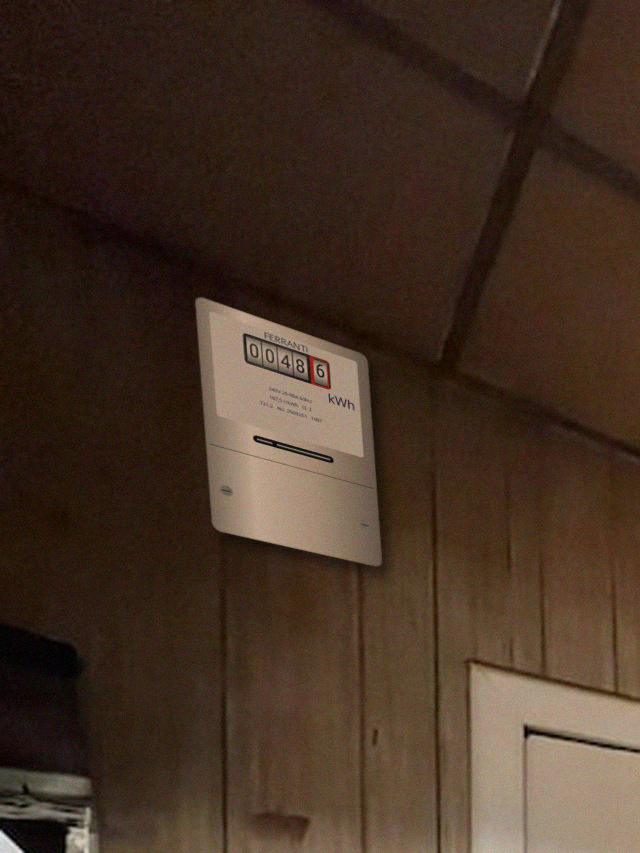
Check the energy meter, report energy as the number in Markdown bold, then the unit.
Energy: **48.6** kWh
